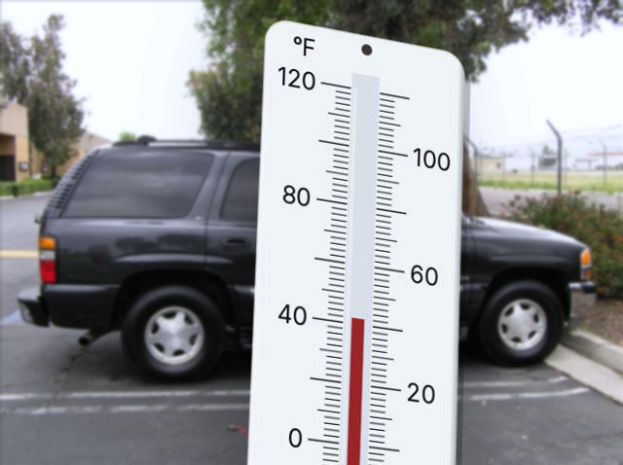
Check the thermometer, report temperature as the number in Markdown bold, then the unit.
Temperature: **42** °F
